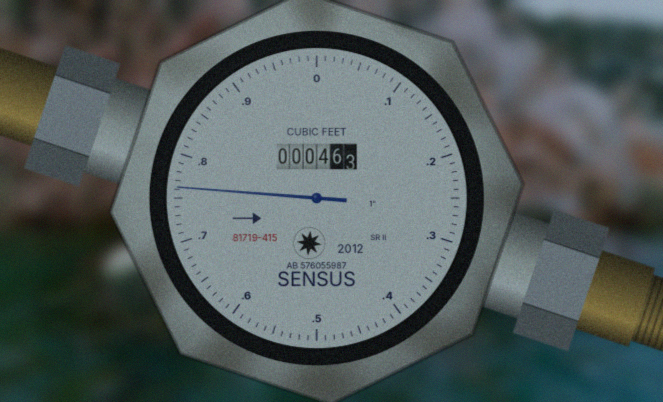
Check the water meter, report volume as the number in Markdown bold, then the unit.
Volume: **462.76** ft³
